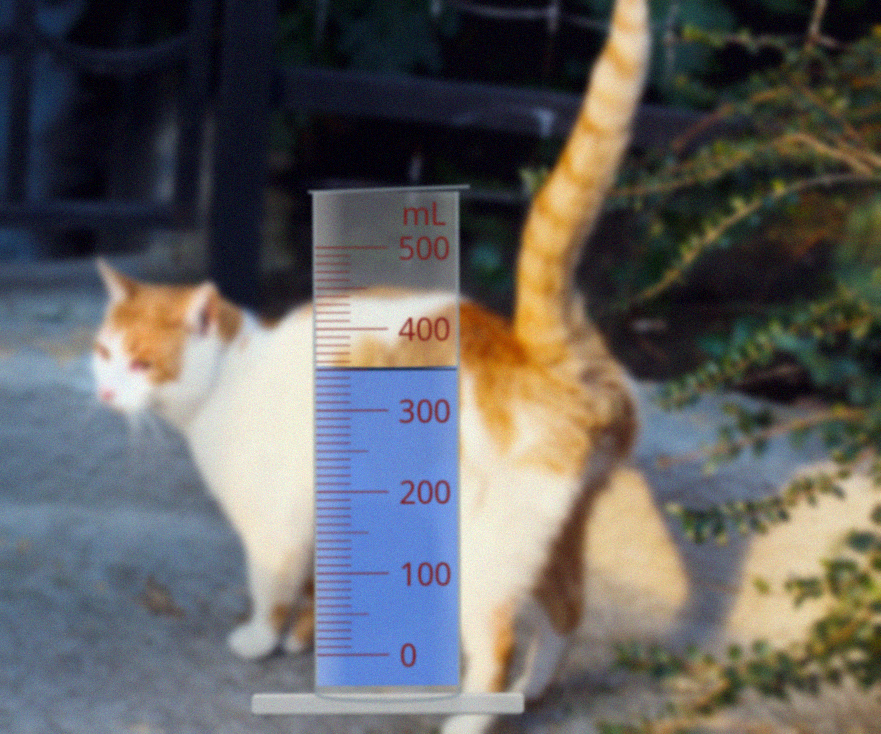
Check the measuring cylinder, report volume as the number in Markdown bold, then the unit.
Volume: **350** mL
